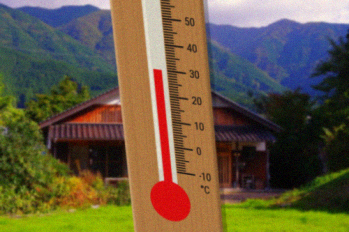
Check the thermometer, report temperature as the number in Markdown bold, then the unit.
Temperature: **30** °C
